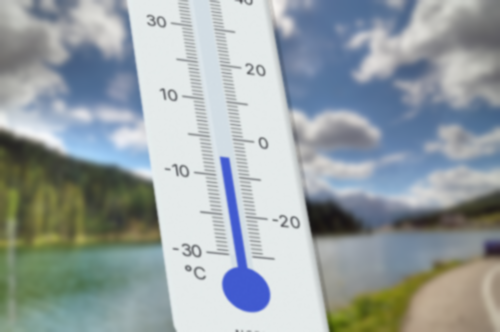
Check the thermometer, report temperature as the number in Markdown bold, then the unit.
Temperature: **-5** °C
